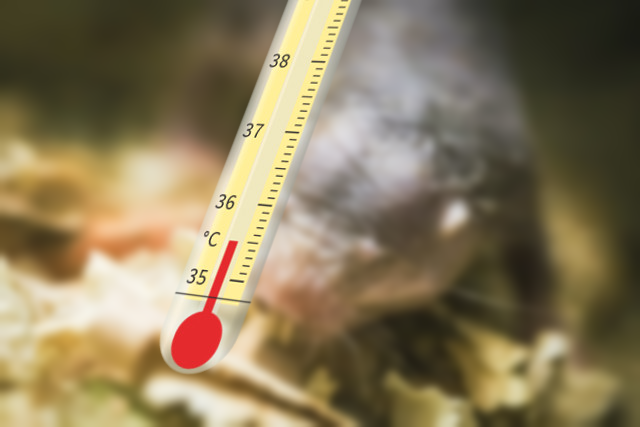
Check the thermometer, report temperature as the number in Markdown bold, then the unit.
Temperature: **35.5** °C
